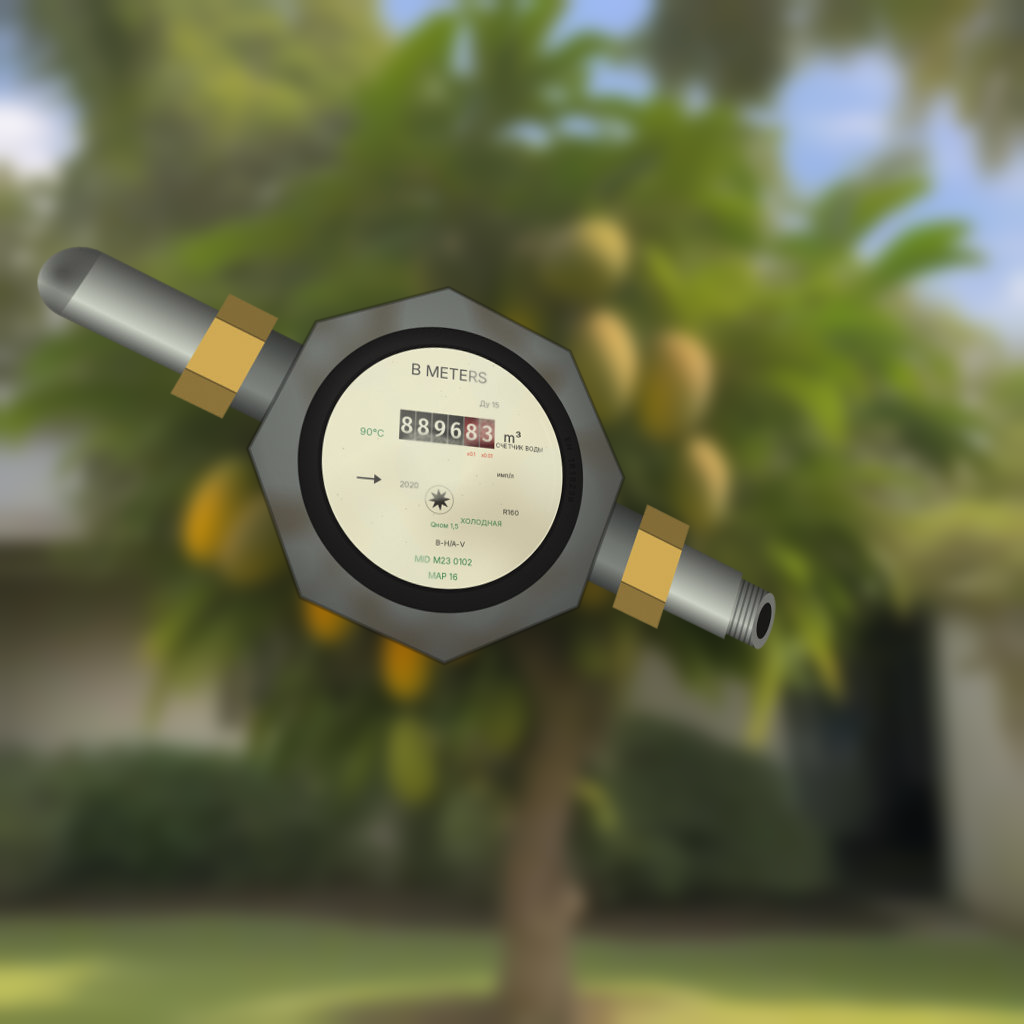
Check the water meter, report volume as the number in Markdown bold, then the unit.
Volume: **8896.83** m³
